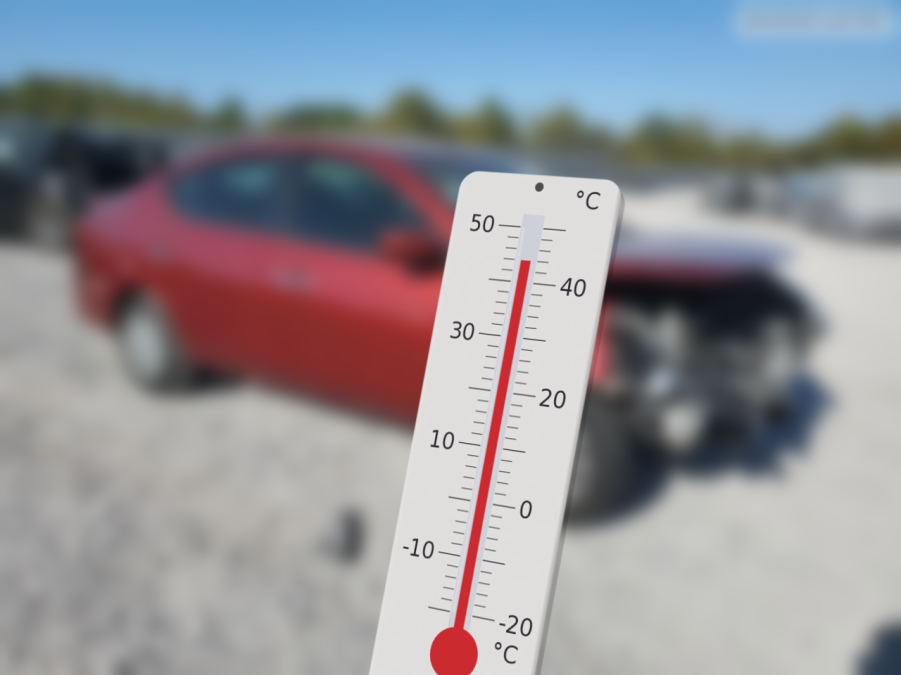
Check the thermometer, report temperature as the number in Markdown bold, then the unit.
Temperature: **44** °C
